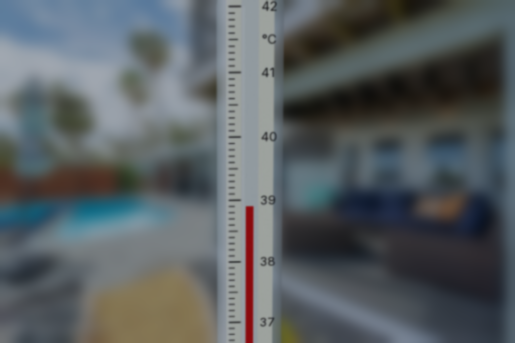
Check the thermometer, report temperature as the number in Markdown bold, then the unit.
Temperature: **38.9** °C
